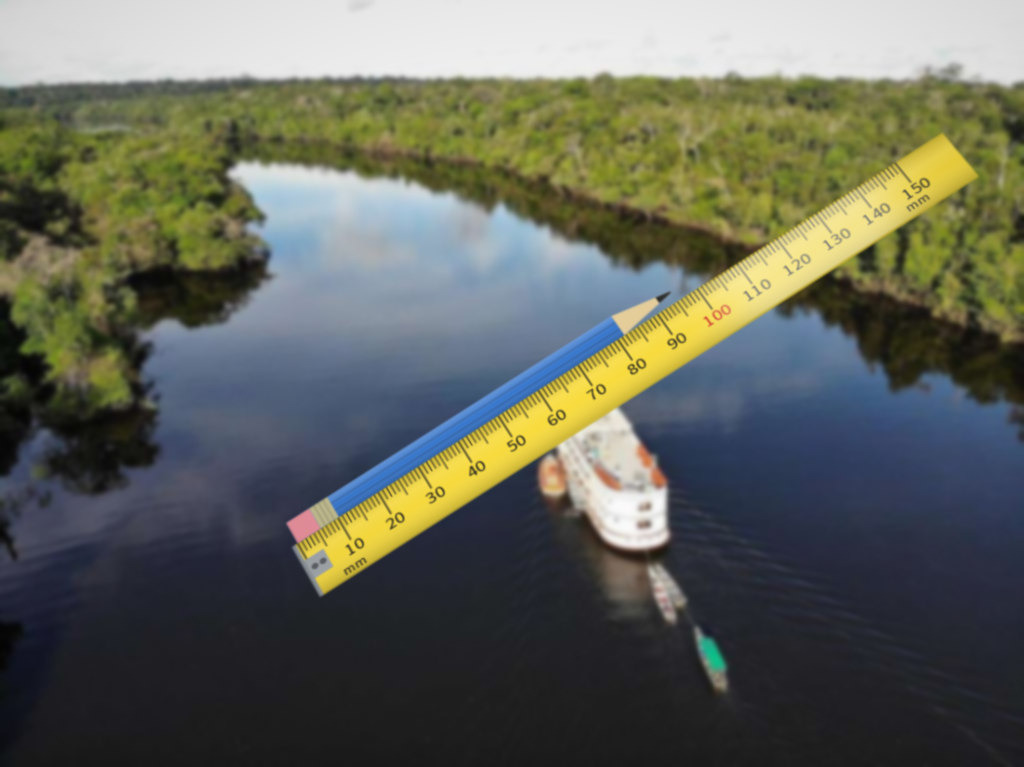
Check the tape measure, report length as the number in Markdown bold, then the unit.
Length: **95** mm
